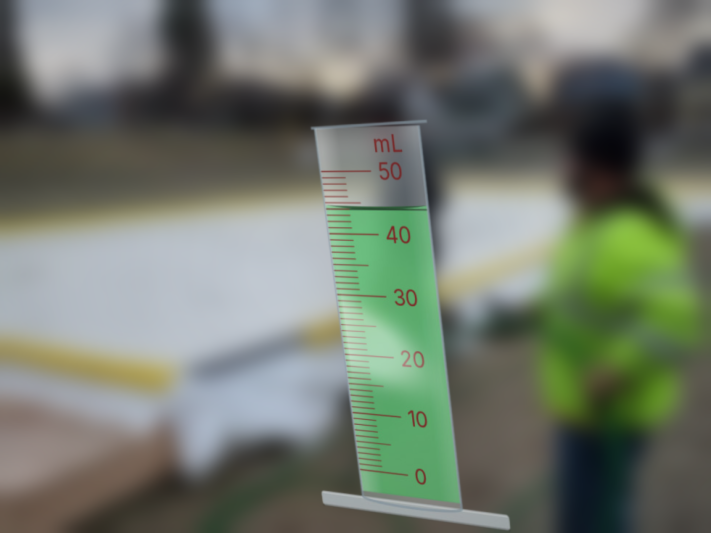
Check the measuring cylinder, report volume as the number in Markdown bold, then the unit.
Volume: **44** mL
